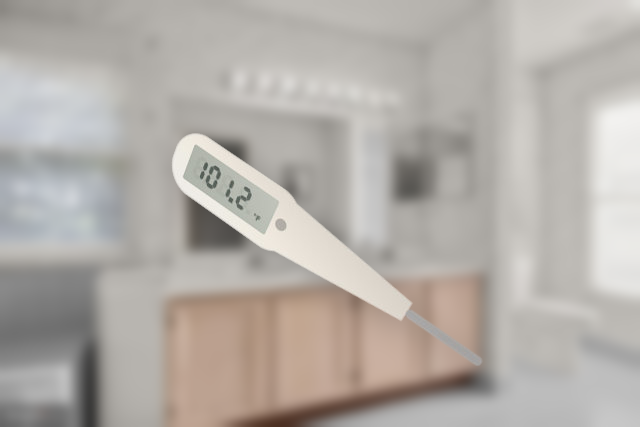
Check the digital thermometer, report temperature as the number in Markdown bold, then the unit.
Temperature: **101.2** °F
